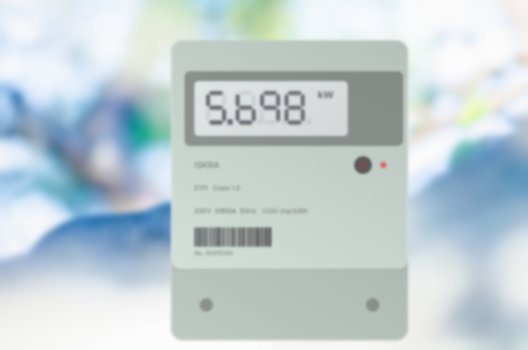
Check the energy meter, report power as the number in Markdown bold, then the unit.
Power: **5.698** kW
